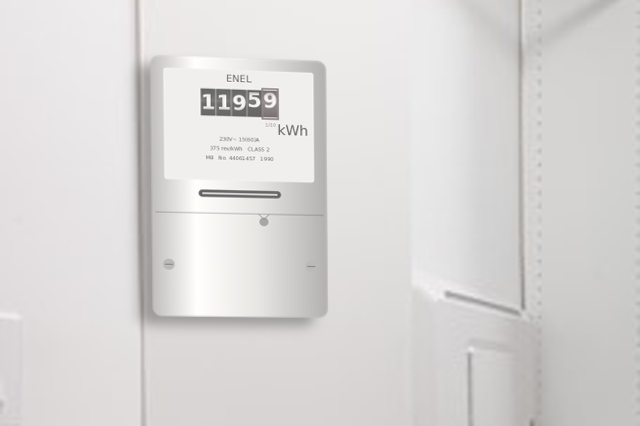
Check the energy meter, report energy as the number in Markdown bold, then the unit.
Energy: **1195.9** kWh
